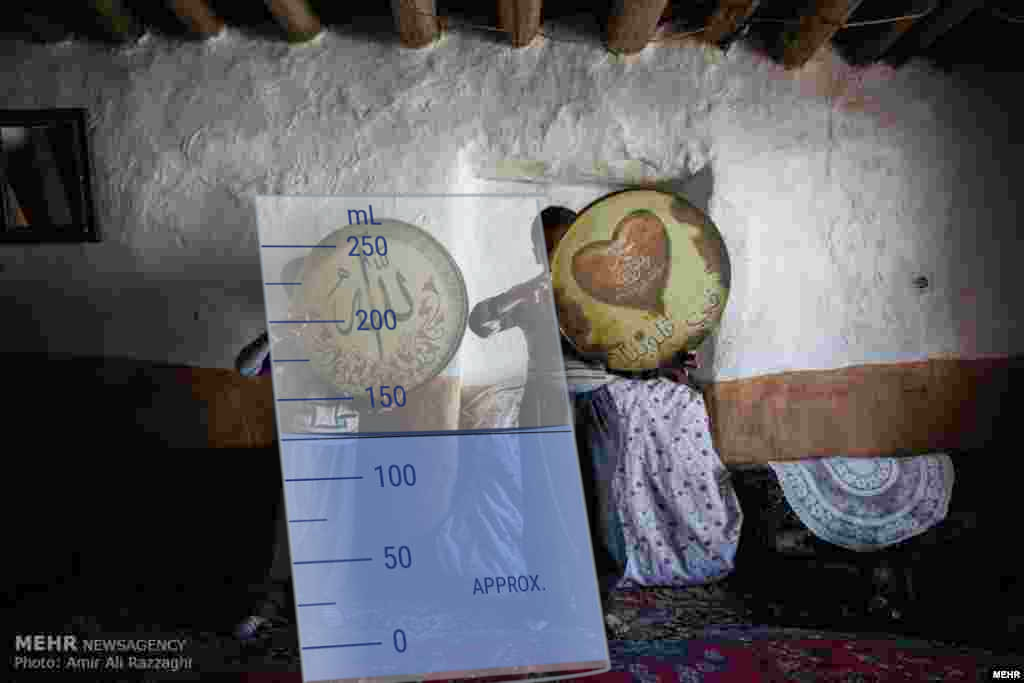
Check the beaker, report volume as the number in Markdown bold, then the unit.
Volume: **125** mL
